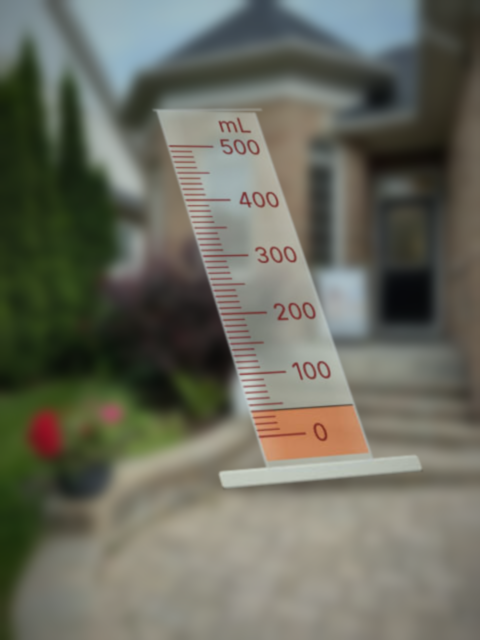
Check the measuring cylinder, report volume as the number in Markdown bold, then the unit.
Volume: **40** mL
